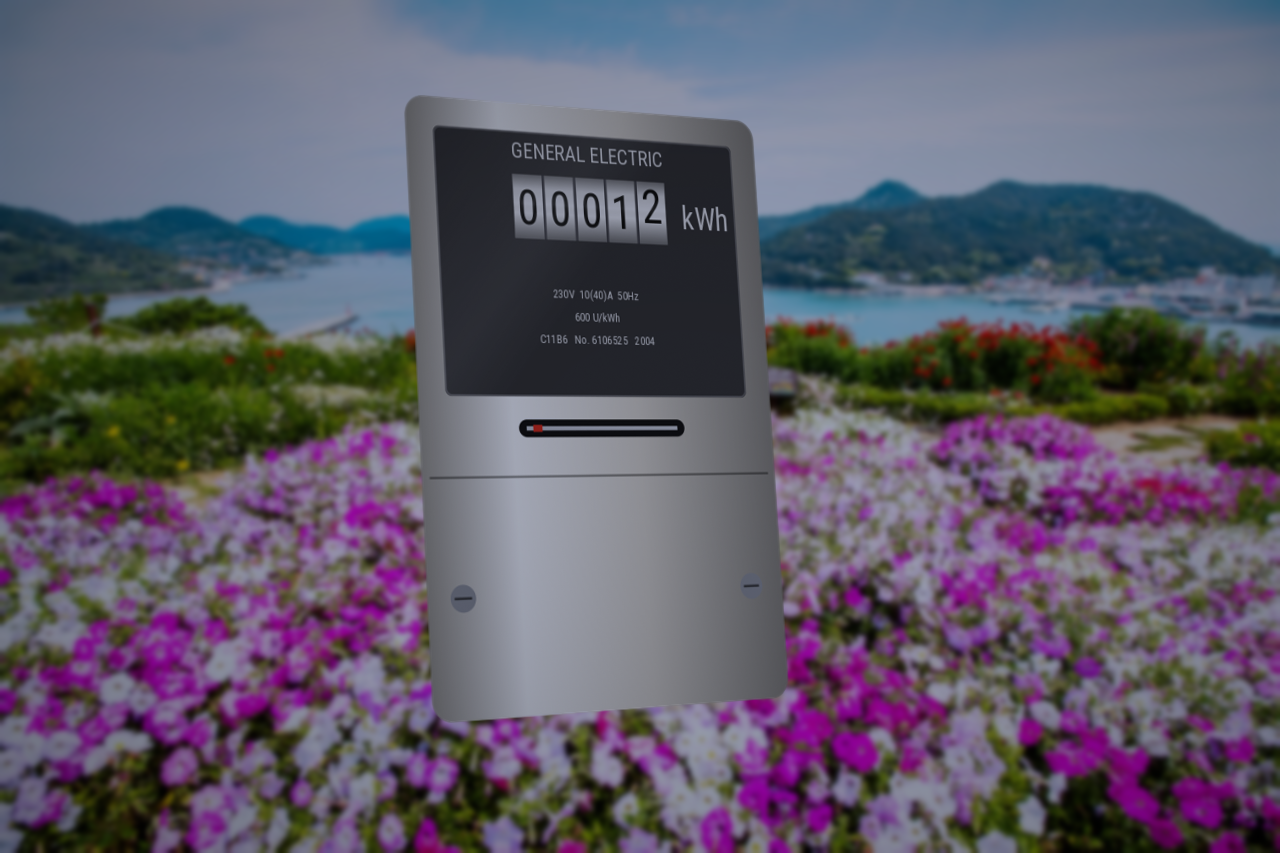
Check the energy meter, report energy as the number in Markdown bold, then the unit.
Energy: **12** kWh
